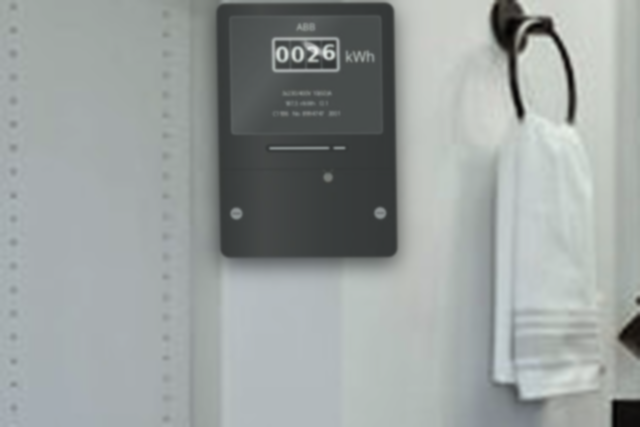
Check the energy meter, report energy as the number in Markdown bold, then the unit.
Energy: **26** kWh
